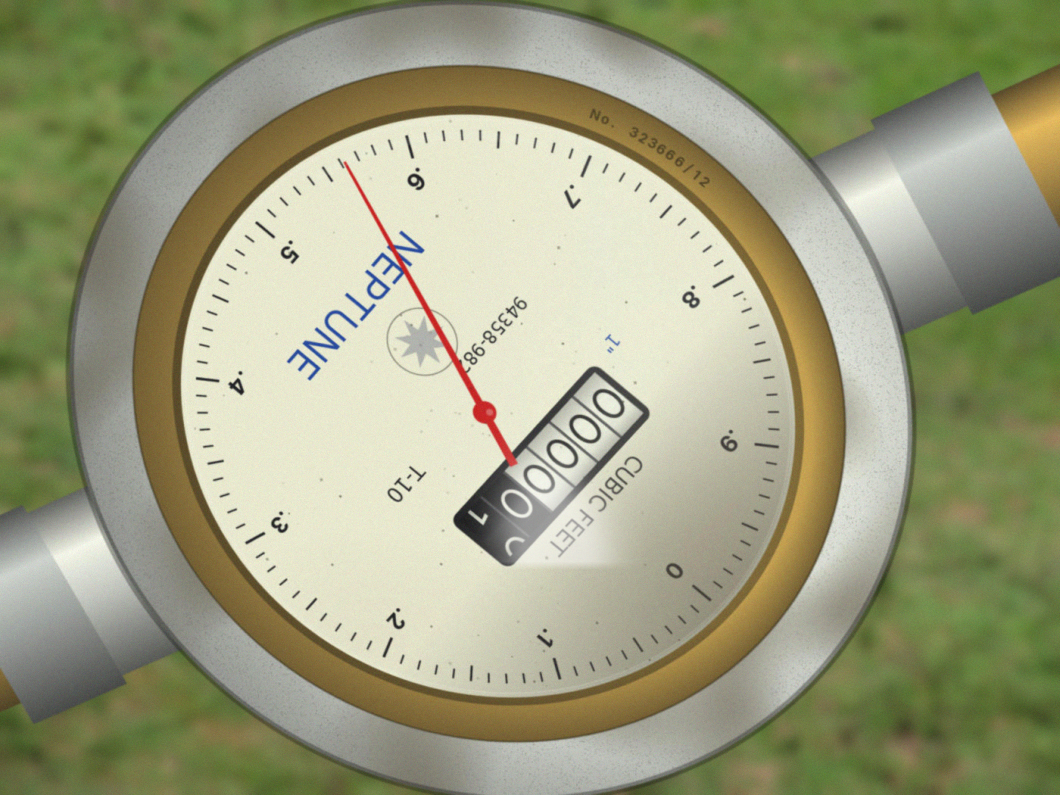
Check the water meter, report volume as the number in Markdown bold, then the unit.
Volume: **0.56** ft³
